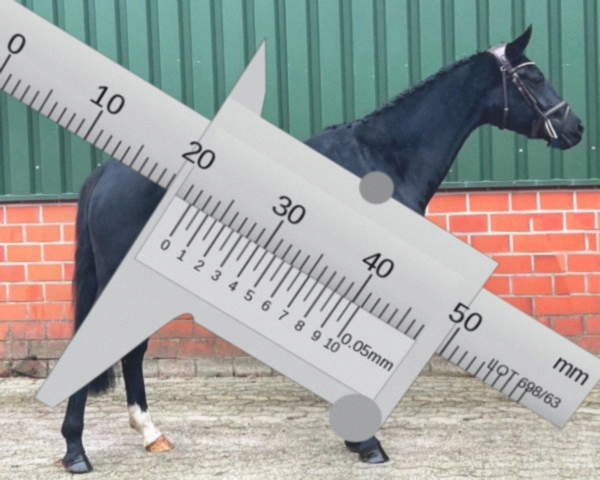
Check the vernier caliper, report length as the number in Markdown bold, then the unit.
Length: **21.8** mm
